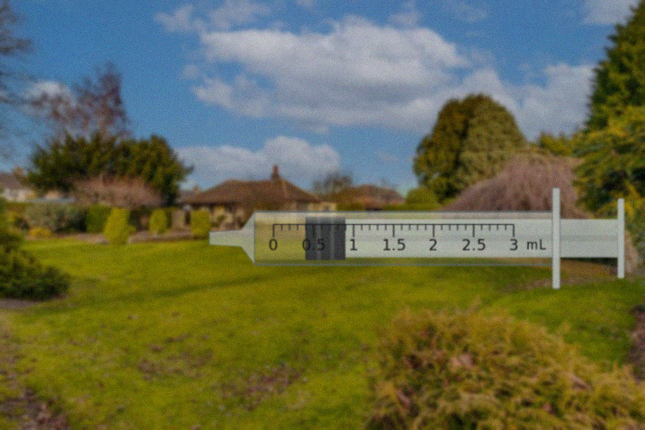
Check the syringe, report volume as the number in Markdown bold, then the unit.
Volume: **0.4** mL
